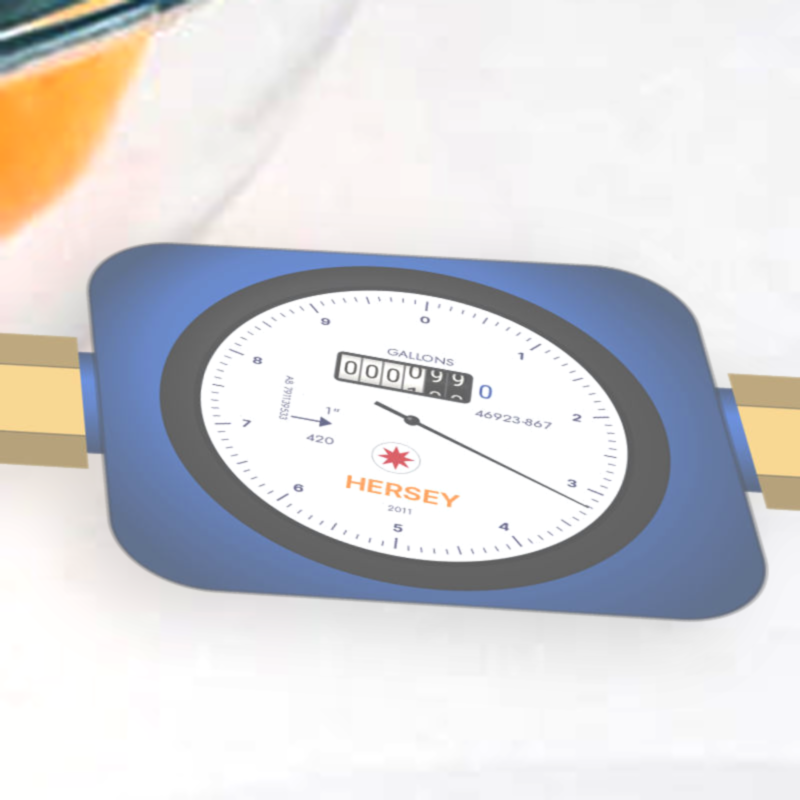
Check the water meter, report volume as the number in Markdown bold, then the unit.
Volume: **993.2** gal
